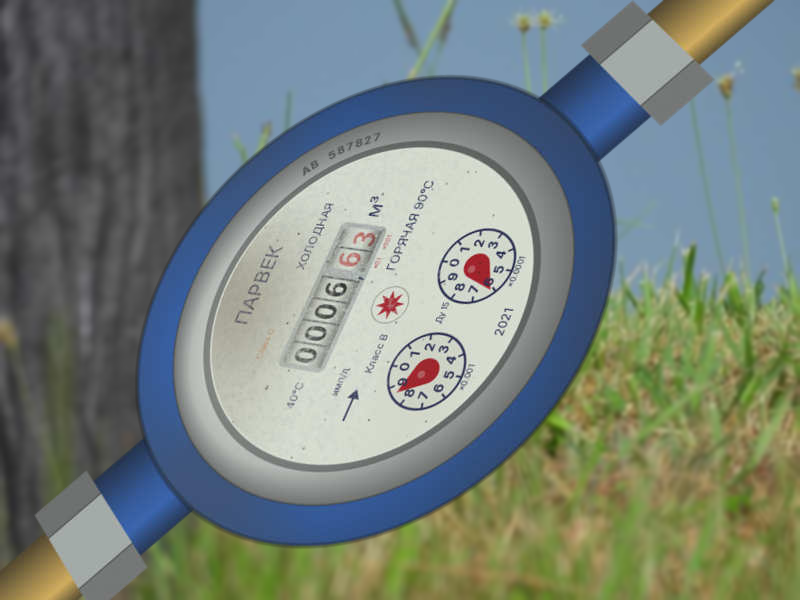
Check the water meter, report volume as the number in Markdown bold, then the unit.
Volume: **6.6286** m³
